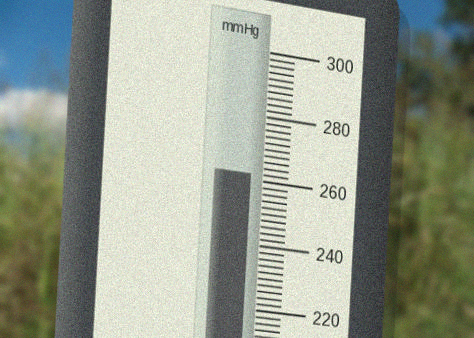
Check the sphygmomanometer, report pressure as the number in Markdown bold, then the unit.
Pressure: **262** mmHg
